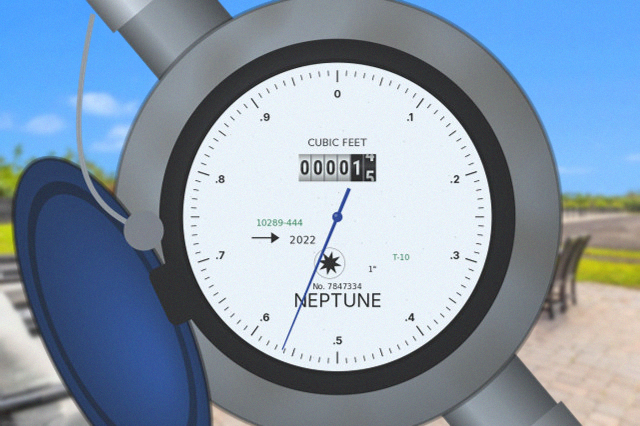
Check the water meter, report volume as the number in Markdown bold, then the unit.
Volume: **14.56** ft³
